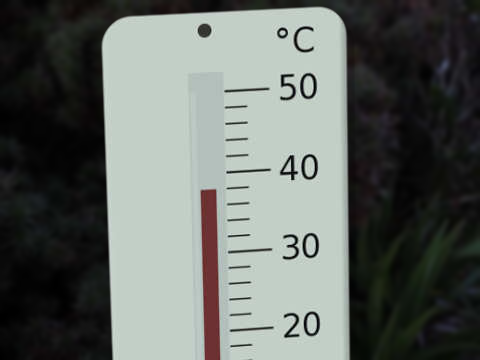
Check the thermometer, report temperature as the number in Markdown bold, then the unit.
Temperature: **38** °C
